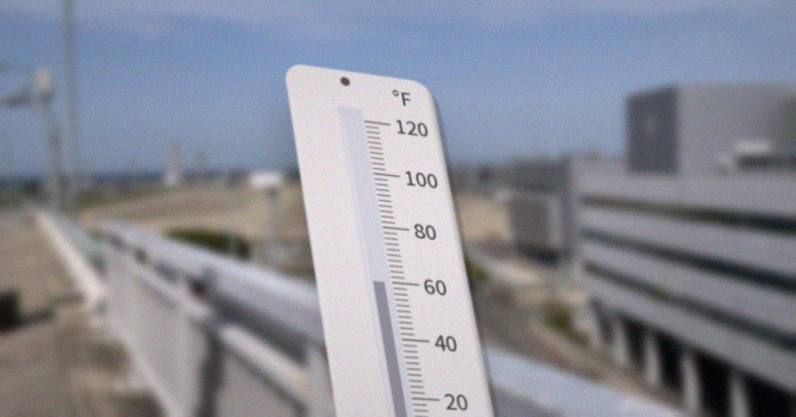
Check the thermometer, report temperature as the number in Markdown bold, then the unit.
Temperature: **60** °F
